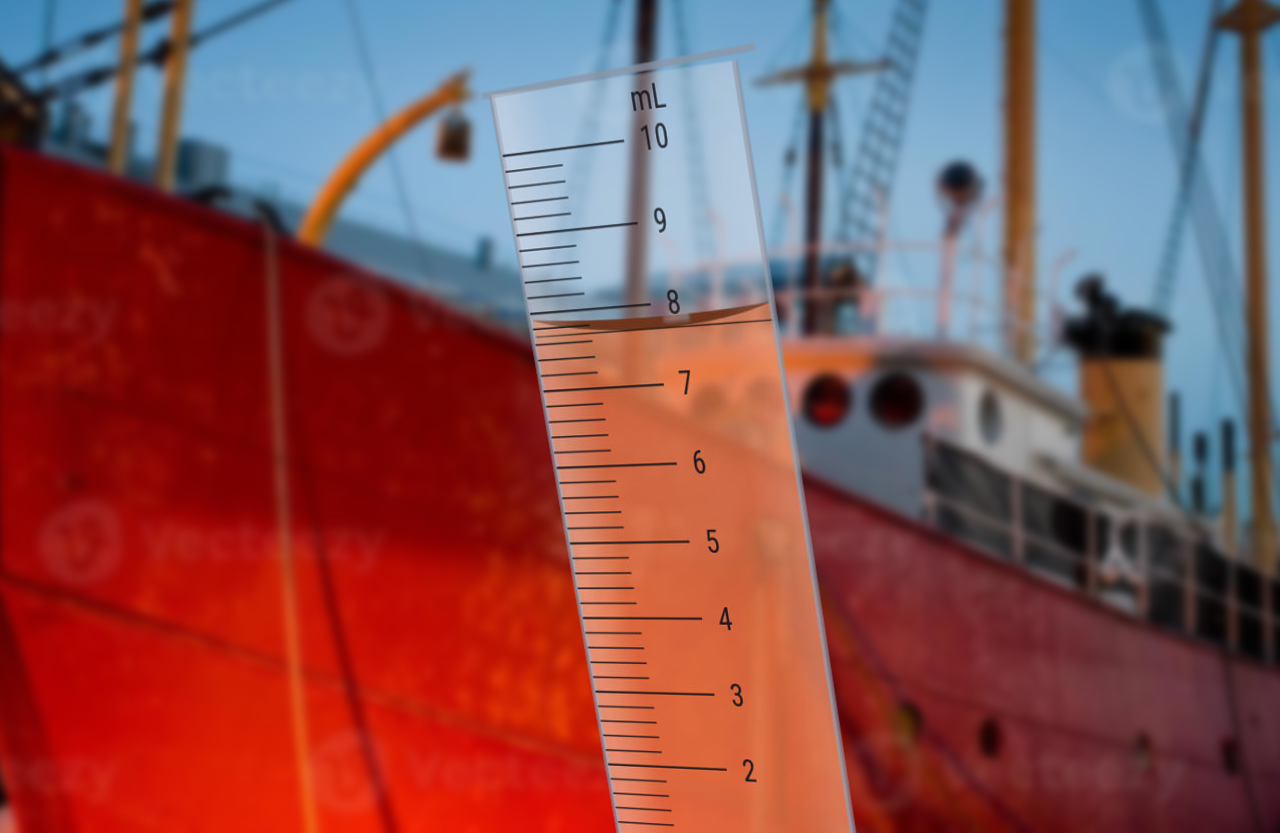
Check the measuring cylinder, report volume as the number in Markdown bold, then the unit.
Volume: **7.7** mL
